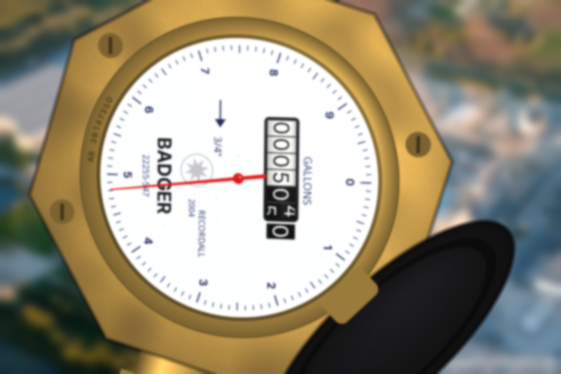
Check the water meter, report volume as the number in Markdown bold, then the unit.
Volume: **5044.8** gal
